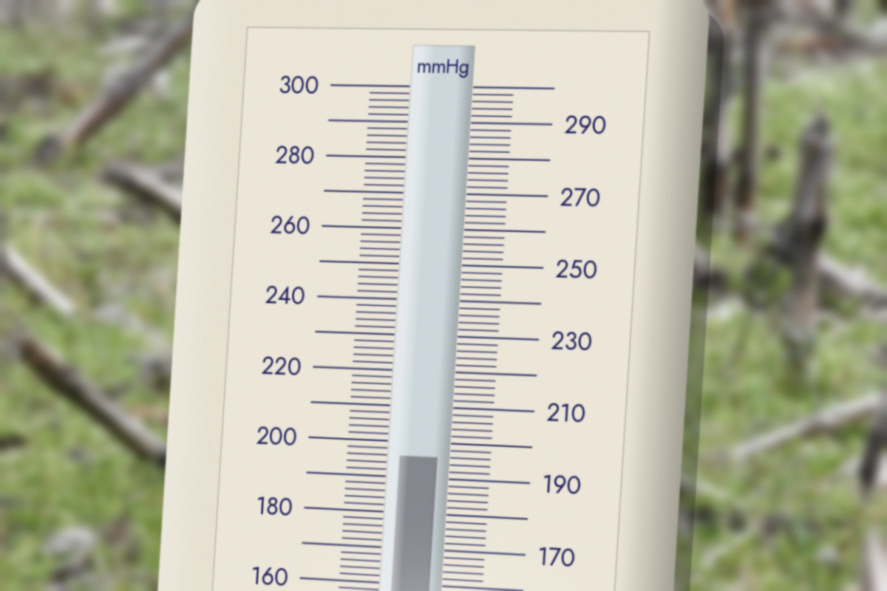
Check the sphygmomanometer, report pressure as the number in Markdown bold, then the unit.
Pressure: **196** mmHg
